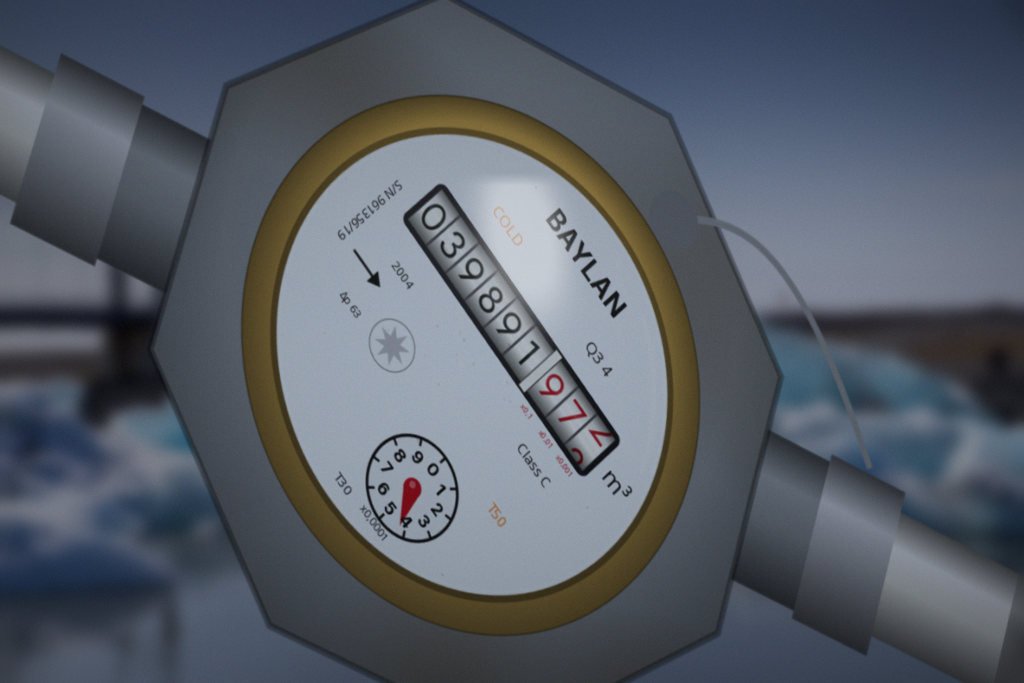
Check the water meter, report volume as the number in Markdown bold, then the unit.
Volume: **39891.9724** m³
